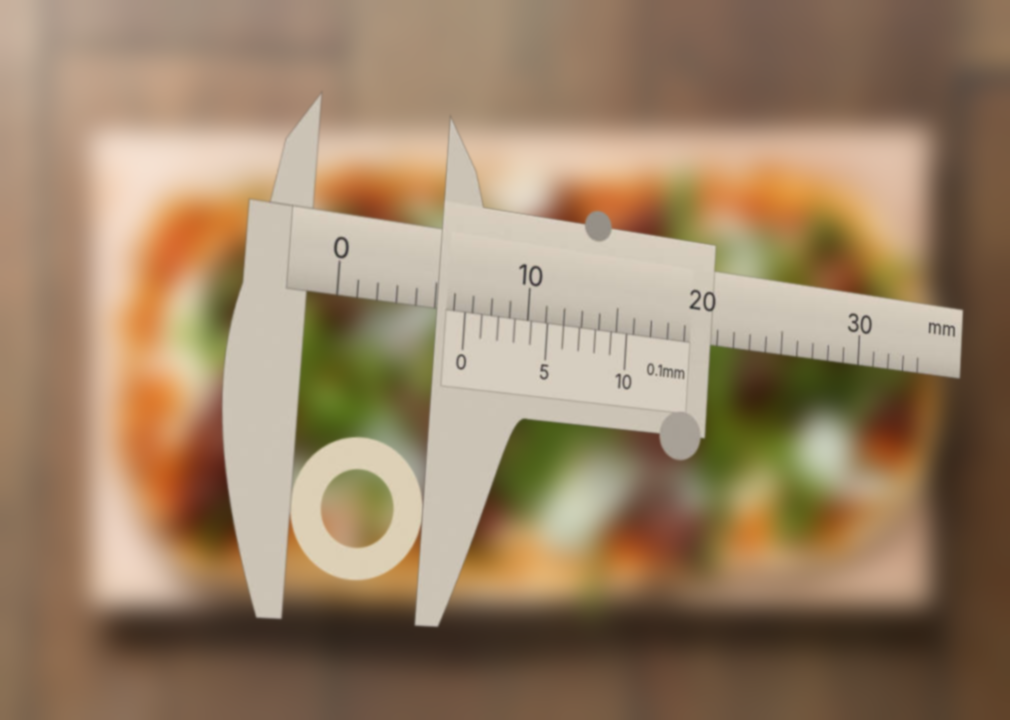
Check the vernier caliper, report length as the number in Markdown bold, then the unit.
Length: **6.6** mm
